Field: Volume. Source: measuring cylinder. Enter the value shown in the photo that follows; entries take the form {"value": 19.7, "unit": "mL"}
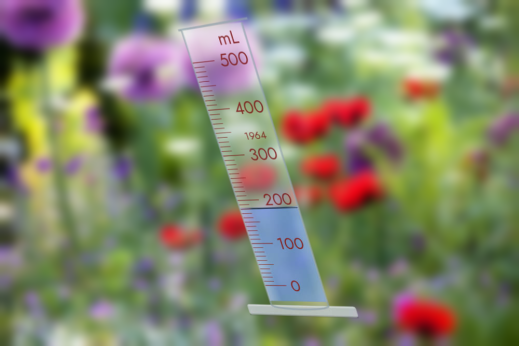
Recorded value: {"value": 180, "unit": "mL"}
